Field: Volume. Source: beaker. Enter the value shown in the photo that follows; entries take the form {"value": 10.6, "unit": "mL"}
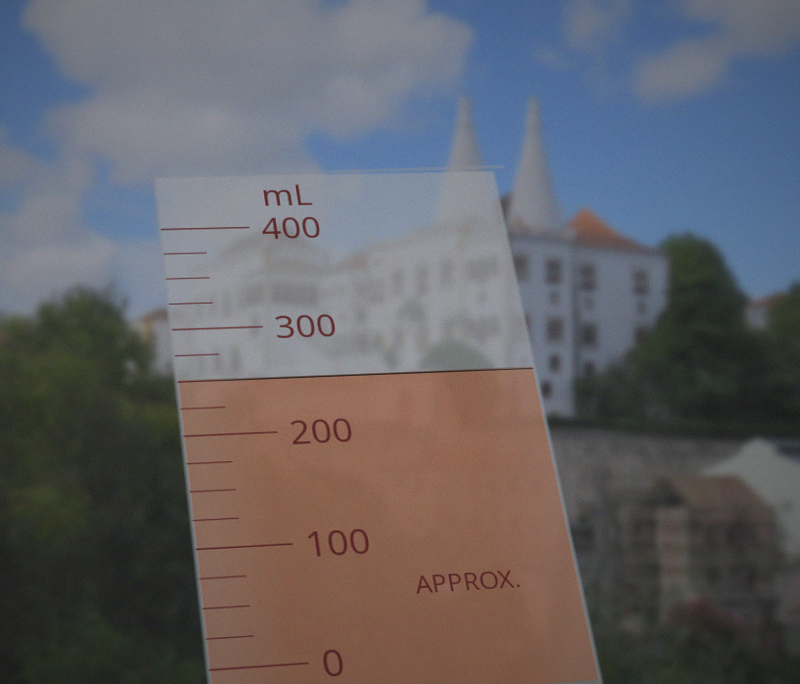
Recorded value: {"value": 250, "unit": "mL"}
